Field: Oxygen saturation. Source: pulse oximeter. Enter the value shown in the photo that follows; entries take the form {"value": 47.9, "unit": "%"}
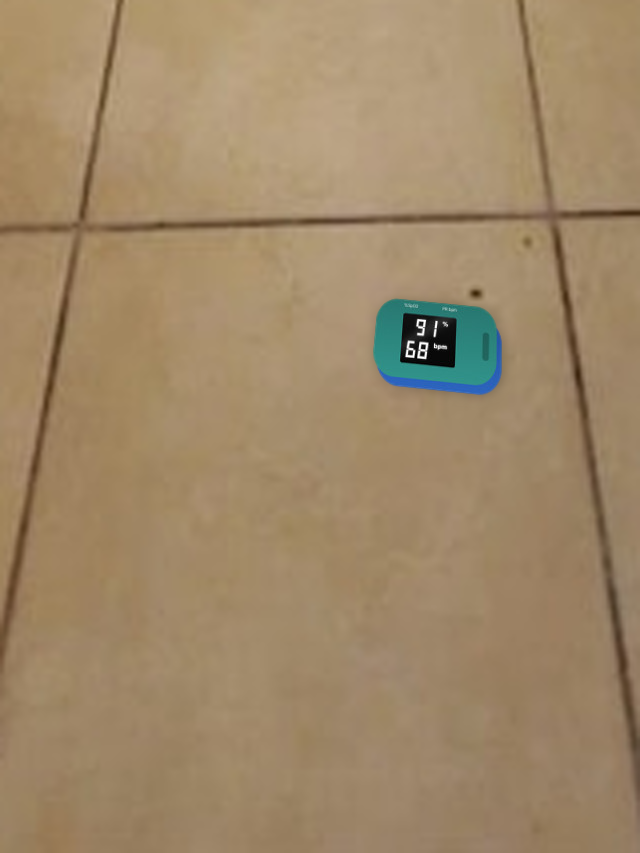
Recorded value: {"value": 91, "unit": "%"}
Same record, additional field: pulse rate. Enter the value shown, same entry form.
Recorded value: {"value": 68, "unit": "bpm"}
